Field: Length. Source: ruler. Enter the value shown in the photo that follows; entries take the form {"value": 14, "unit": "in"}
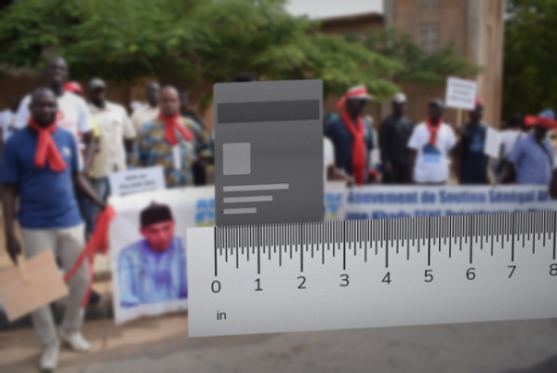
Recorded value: {"value": 2.5, "unit": "in"}
